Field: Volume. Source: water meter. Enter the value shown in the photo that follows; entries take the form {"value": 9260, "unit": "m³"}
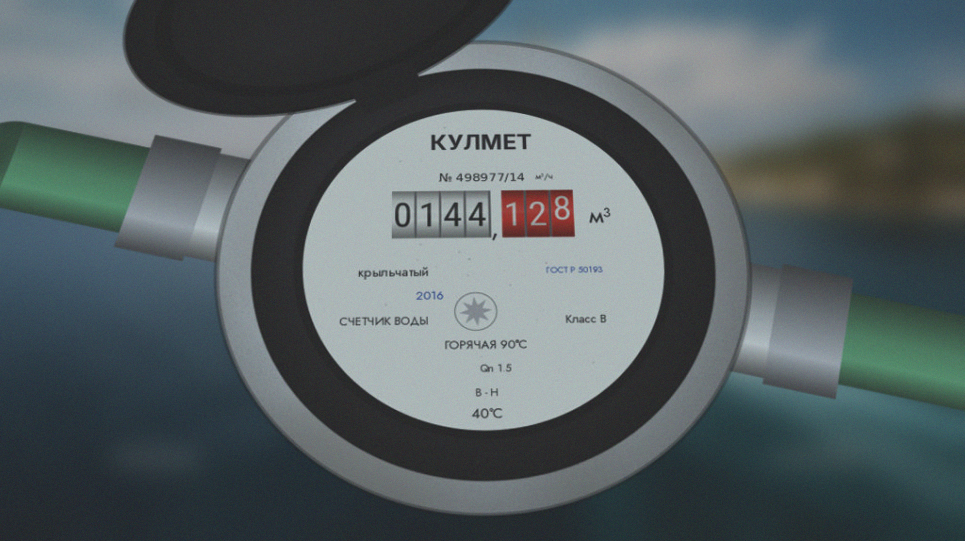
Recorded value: {"value": 144.128, "unit": "m³"}
